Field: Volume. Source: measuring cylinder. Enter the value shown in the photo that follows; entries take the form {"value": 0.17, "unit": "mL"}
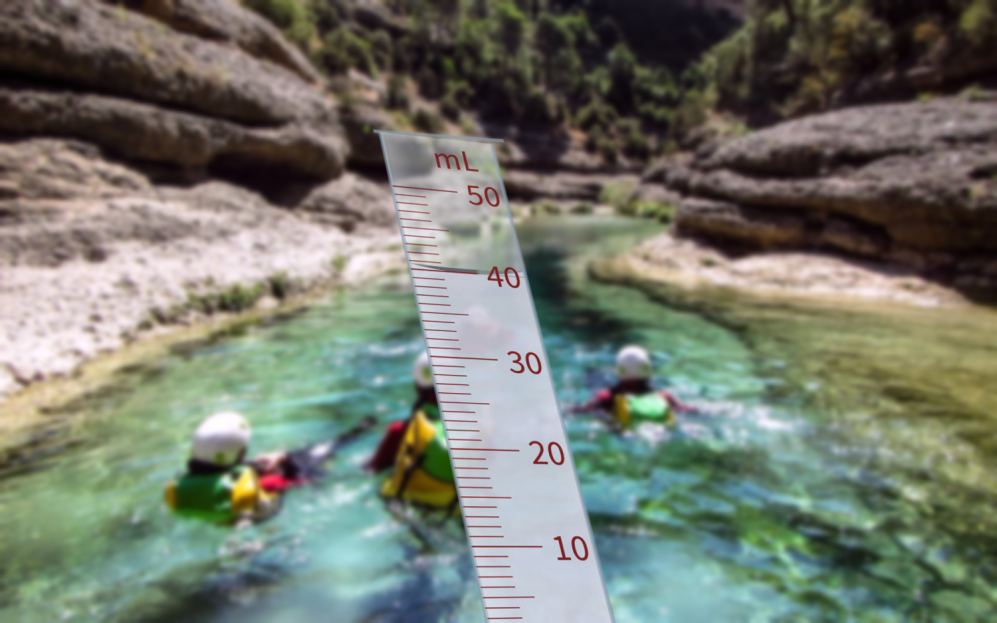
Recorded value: {"value": 40, "unit": "mL"}
